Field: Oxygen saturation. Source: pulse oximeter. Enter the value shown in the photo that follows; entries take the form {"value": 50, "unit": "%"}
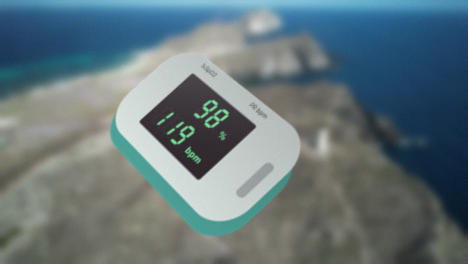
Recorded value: {"value": 98, "unit": "%"}
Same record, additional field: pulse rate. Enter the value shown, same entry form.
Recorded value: {"value": 119, "unit": "bpm"}
